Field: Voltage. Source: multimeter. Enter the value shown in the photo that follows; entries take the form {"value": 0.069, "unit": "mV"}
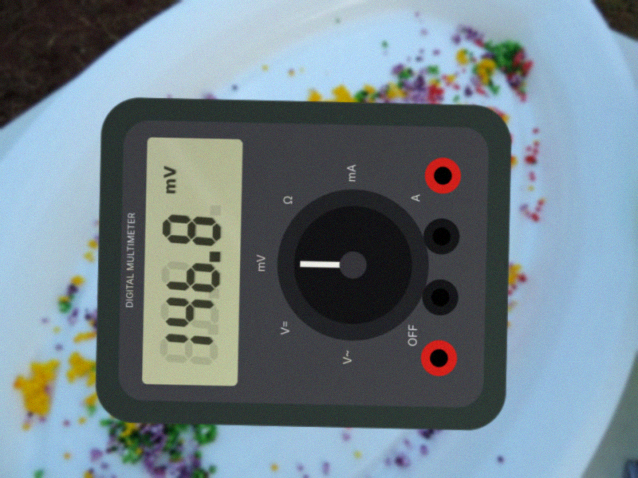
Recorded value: {"value": 146.8, "unit": "mV"}
